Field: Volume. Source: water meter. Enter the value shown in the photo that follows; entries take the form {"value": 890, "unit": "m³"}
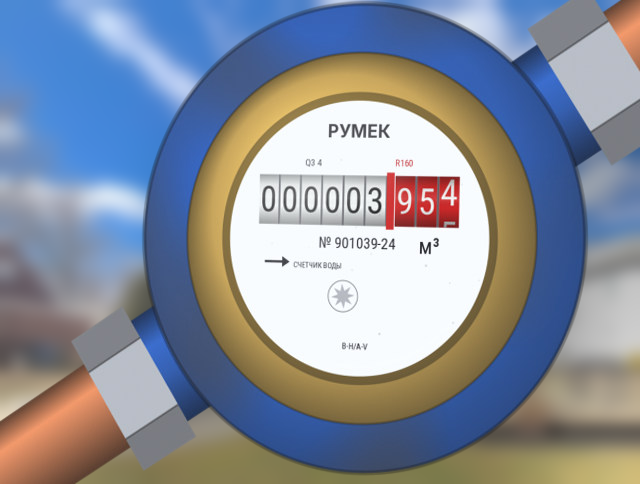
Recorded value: {"value": 3.954, "unit": "m³"}
